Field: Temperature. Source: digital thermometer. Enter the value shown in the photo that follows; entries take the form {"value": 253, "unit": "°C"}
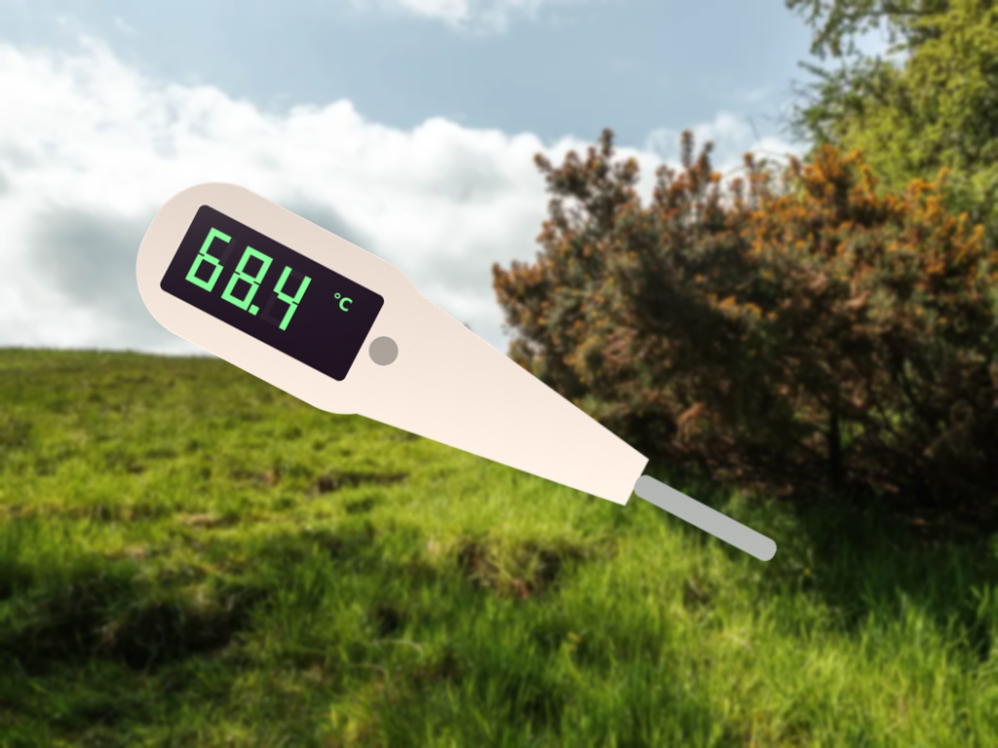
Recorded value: {"value": 68.4, "unit": "°C"}
